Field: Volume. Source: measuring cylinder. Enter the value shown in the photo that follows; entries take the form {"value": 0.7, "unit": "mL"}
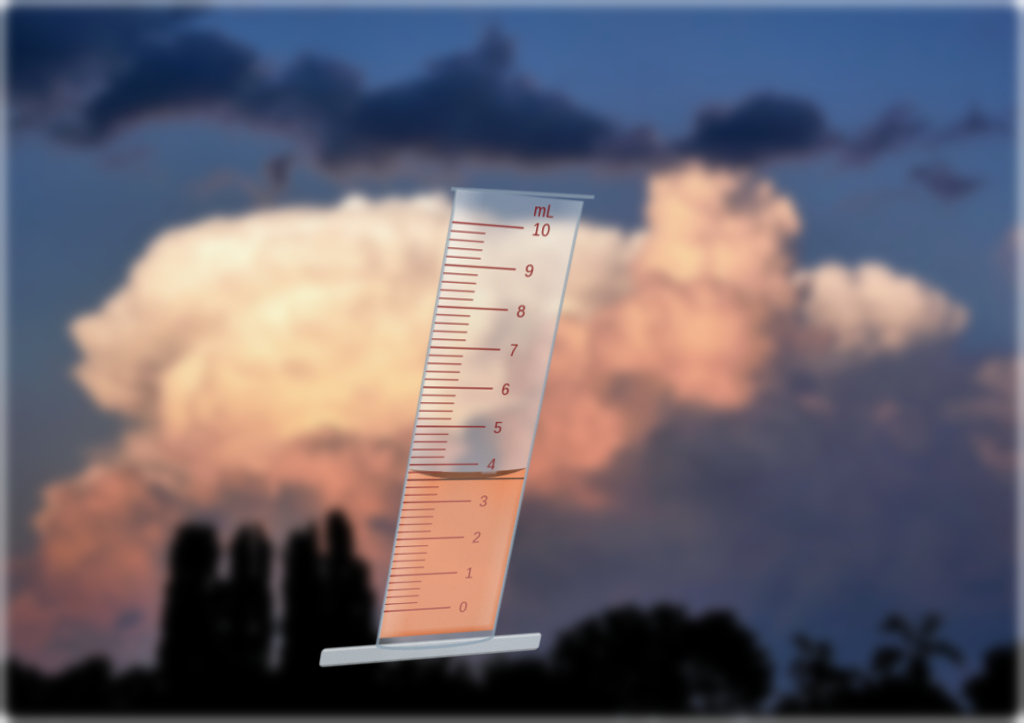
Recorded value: {"value": 3.6, "unit": "mL"}
